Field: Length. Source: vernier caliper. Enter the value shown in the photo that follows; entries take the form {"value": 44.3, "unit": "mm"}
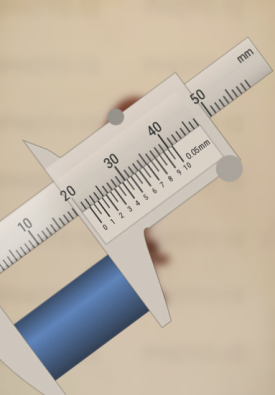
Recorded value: {"value": 21.8, "unit": "mm"}
